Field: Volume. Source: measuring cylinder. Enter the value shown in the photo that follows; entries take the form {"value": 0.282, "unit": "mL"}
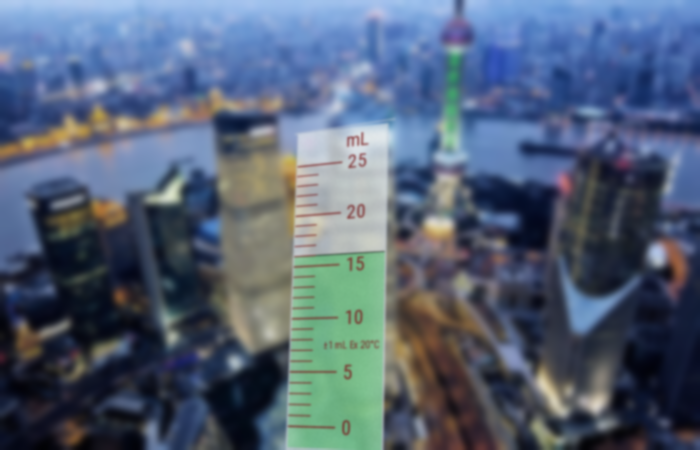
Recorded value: {"value": 16, "unit": "mL"}
